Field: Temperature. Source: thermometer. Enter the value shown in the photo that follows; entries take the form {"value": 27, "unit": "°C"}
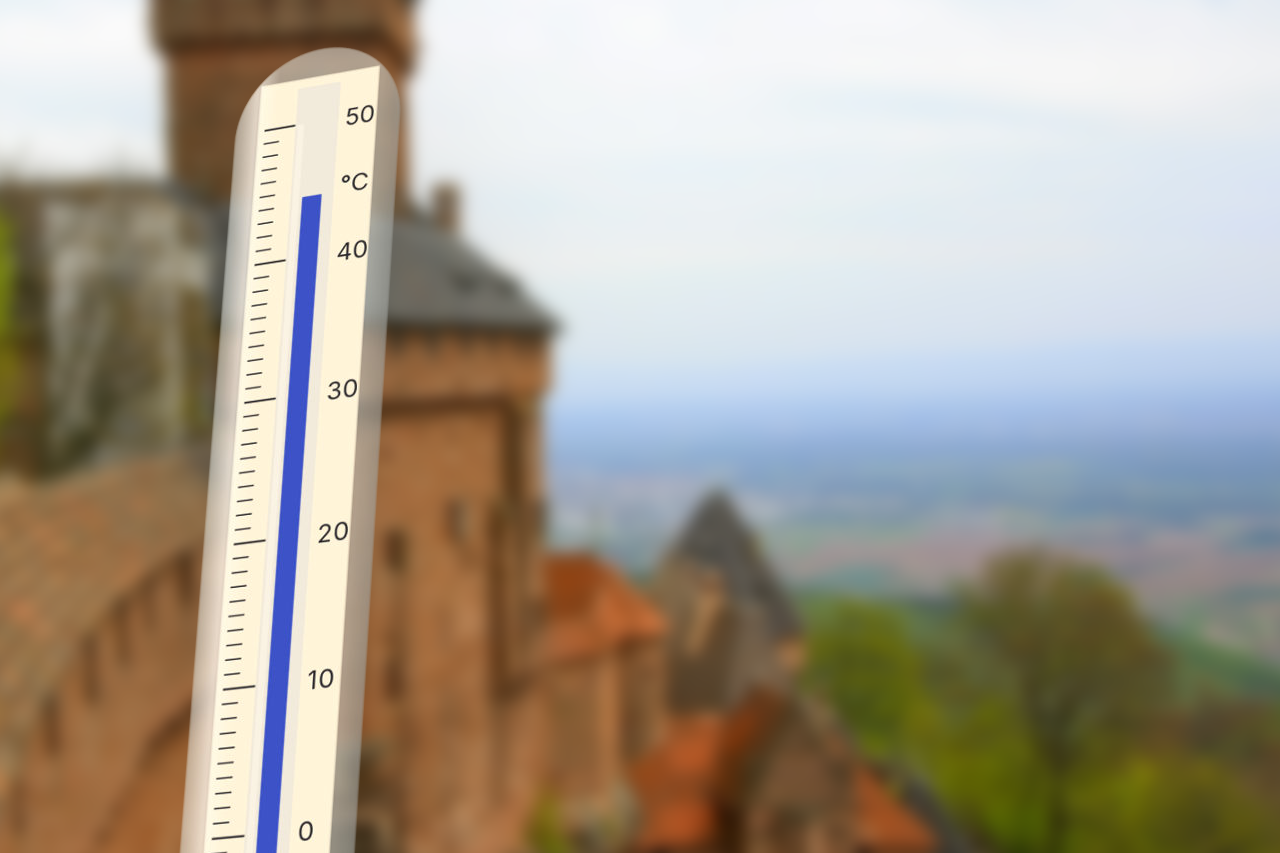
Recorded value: {"value": 44.5, "unit": "°C"}
